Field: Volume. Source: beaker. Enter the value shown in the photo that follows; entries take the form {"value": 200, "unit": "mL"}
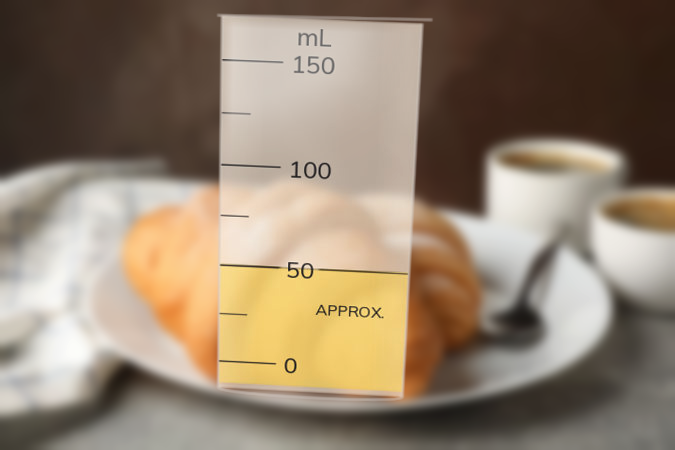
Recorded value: {"value": 50, "unit": "mL"}
